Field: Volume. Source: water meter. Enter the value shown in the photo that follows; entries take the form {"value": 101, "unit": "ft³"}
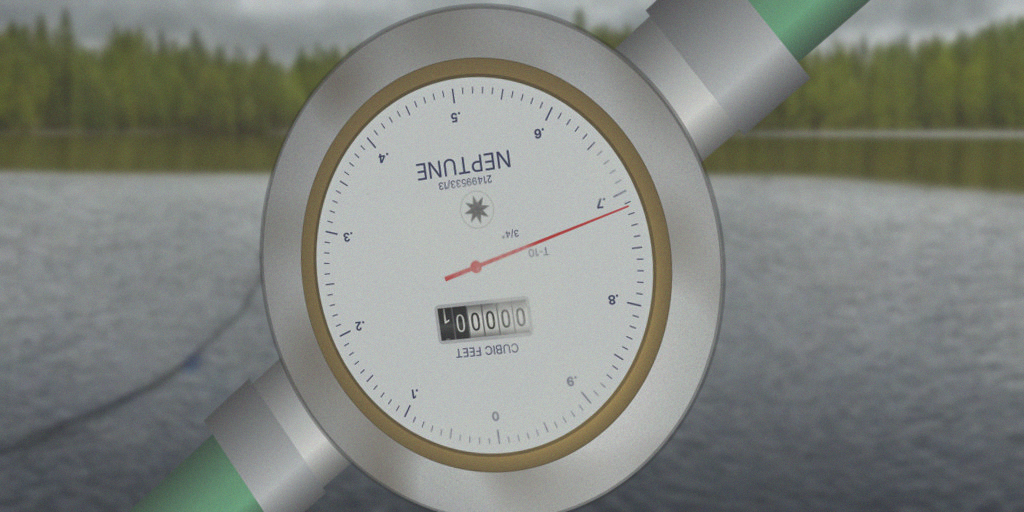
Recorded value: {"value": 0.71, "unit": "ft³"}
